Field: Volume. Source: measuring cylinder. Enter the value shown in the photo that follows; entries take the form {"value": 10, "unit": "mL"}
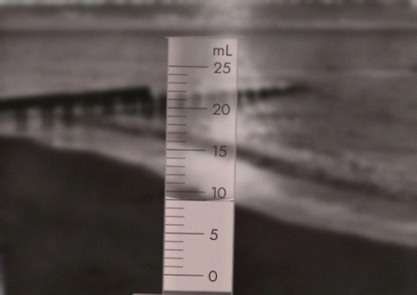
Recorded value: {"value": 9, "unit": "mL"}
